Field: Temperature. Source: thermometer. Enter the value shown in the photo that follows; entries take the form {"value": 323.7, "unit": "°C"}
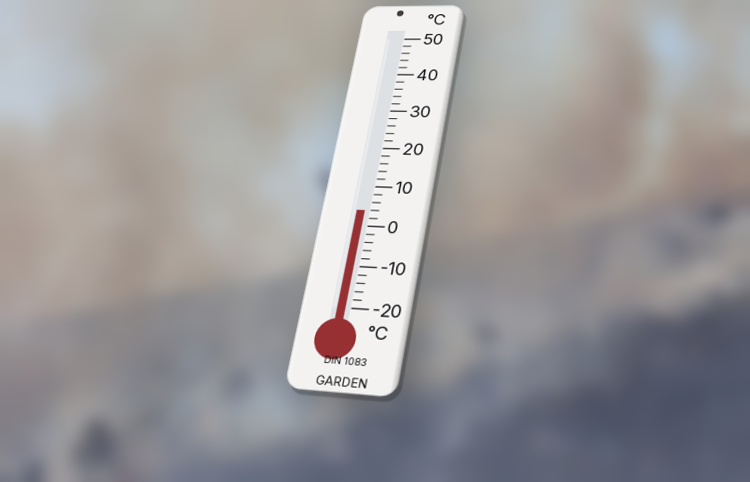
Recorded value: {"value": 4, "unit": "°C"}
